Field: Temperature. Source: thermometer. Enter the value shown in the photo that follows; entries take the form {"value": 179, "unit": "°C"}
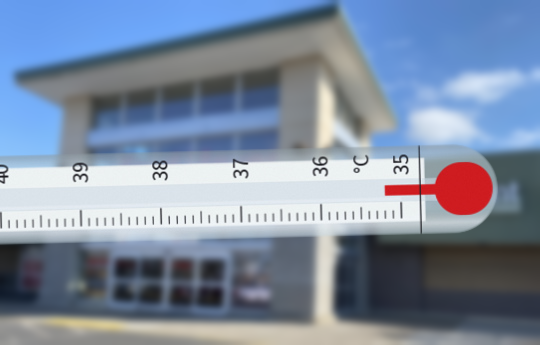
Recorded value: {"value": 35.2, "unit": "°C"}
